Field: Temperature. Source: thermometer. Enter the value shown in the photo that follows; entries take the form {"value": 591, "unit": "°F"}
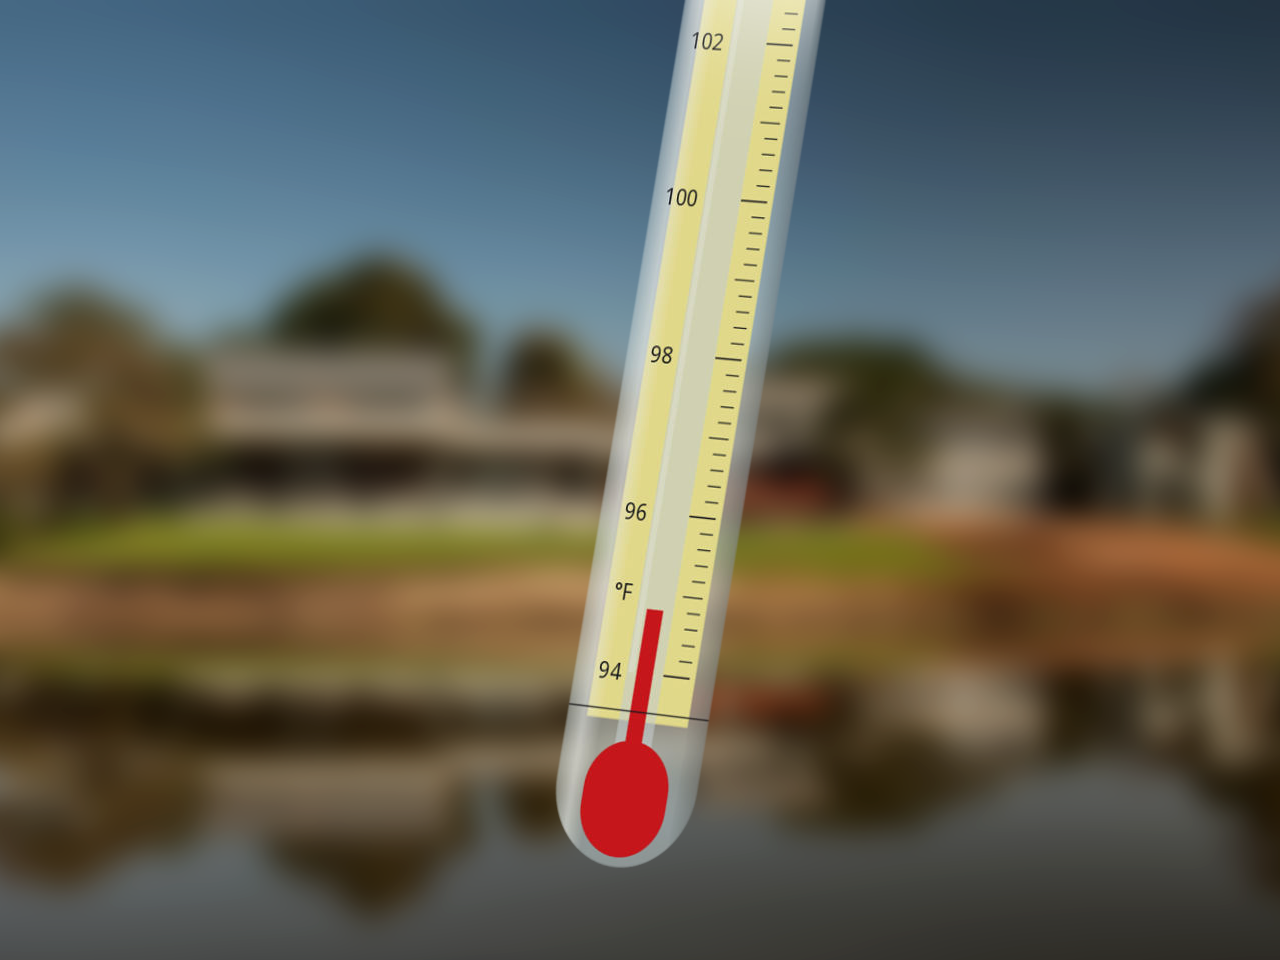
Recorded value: {"value": 94.8, "unit": "°F"}
